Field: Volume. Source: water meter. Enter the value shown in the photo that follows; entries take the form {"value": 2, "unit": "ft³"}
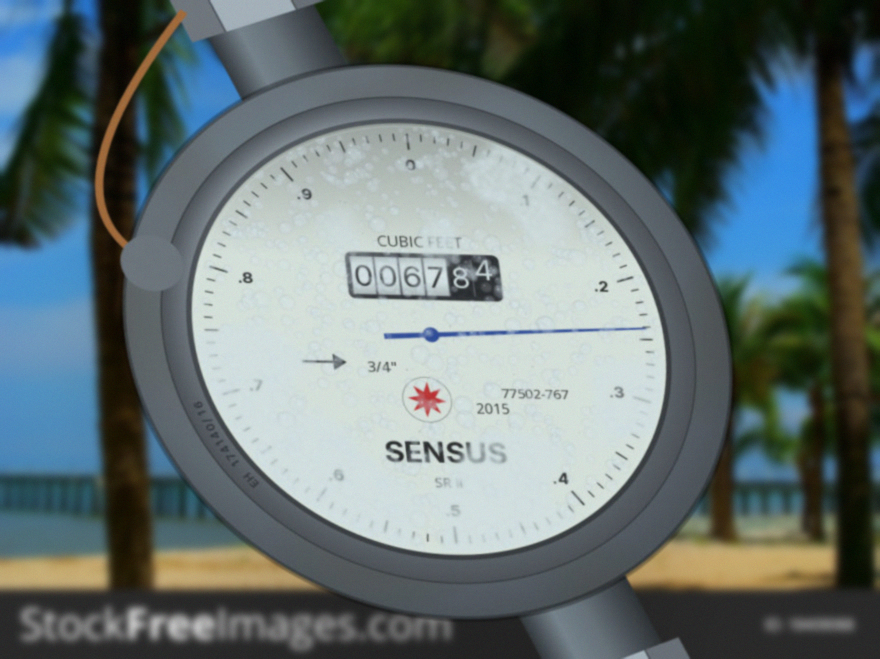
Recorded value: {"value": 6784.24, "unit": "ft³"}
